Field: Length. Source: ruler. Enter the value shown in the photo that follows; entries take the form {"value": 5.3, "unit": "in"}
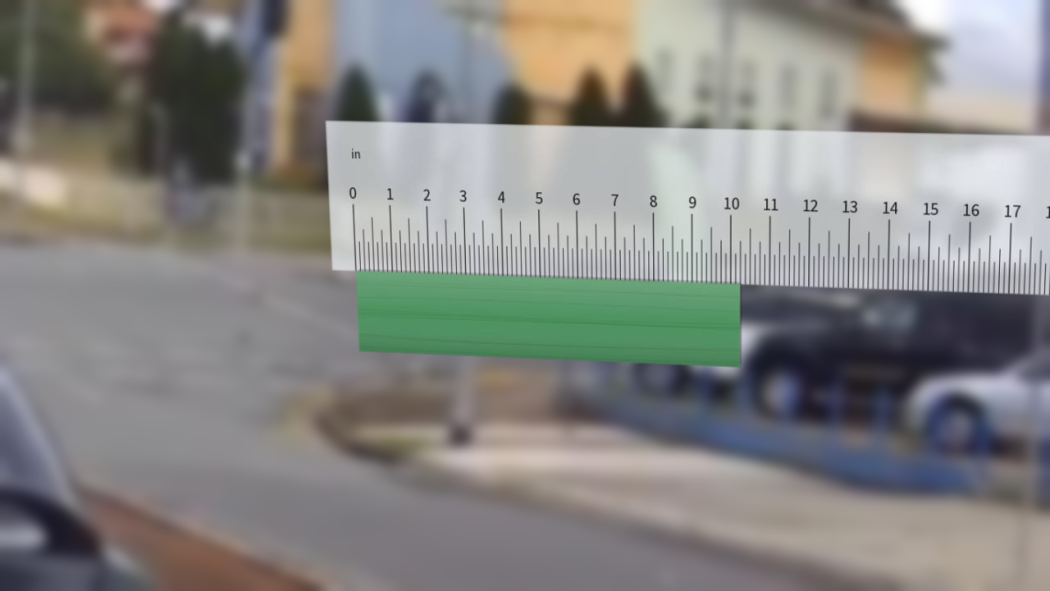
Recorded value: {"value": 10.25, "unit": "in"}
